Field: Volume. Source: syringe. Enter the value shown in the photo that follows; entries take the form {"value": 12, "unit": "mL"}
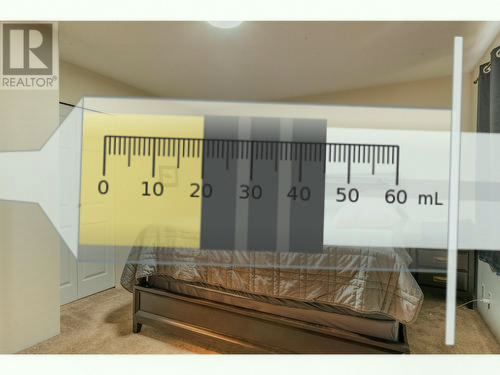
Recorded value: {"value": 20, "unit": "mL"}
